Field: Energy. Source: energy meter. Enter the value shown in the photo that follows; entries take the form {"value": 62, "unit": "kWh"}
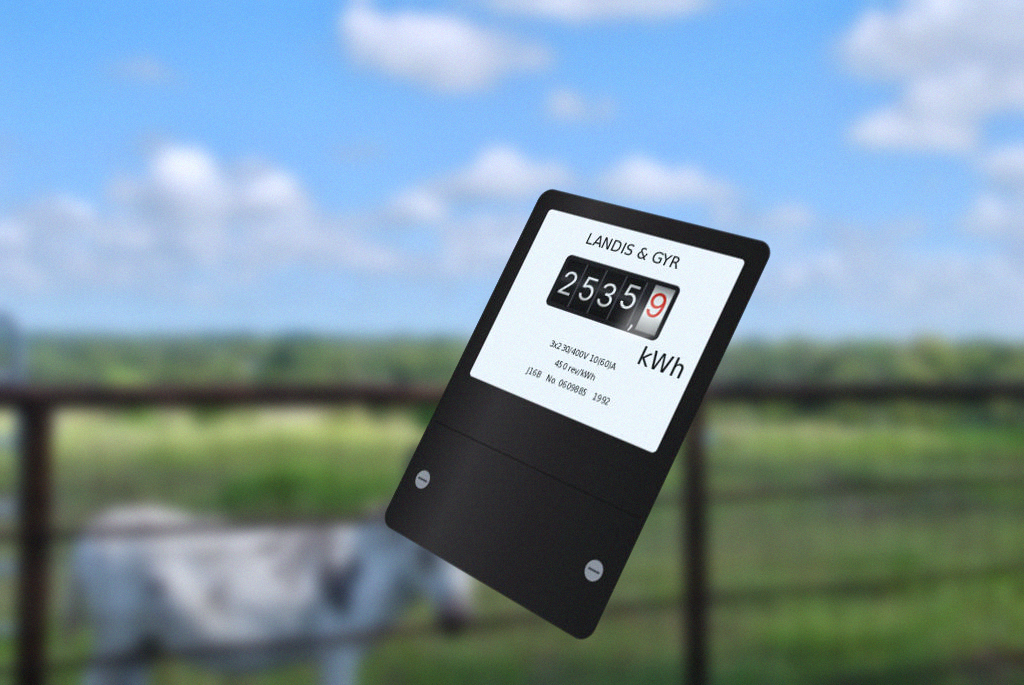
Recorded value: {"value": 2535.9, "unit": "kWh"}
